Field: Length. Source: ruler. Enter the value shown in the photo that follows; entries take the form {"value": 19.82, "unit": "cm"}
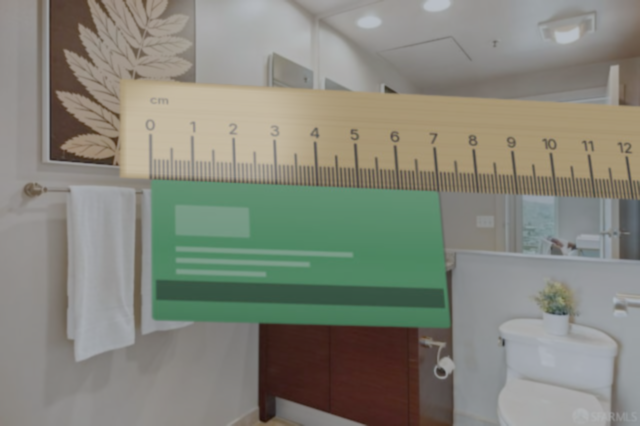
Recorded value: {"value": 7, "unit": "cm"}
